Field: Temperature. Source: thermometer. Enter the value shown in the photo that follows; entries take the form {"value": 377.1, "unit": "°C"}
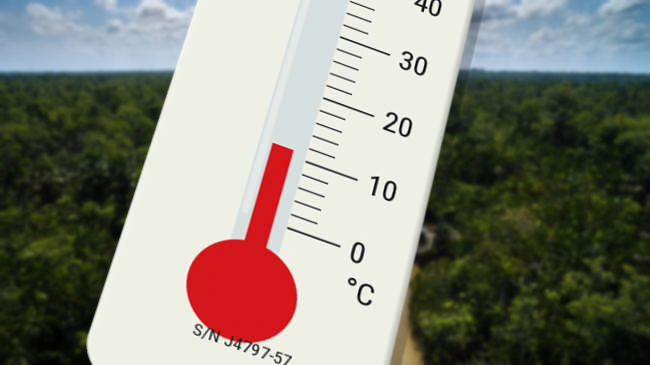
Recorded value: {"value": 11, "unit": "°C"}
